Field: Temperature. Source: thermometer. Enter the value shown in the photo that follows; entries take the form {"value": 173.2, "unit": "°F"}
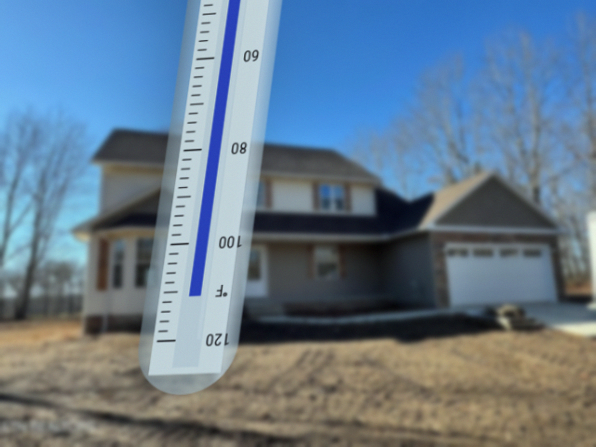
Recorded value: {"value": 111, "unit": "°F"}
